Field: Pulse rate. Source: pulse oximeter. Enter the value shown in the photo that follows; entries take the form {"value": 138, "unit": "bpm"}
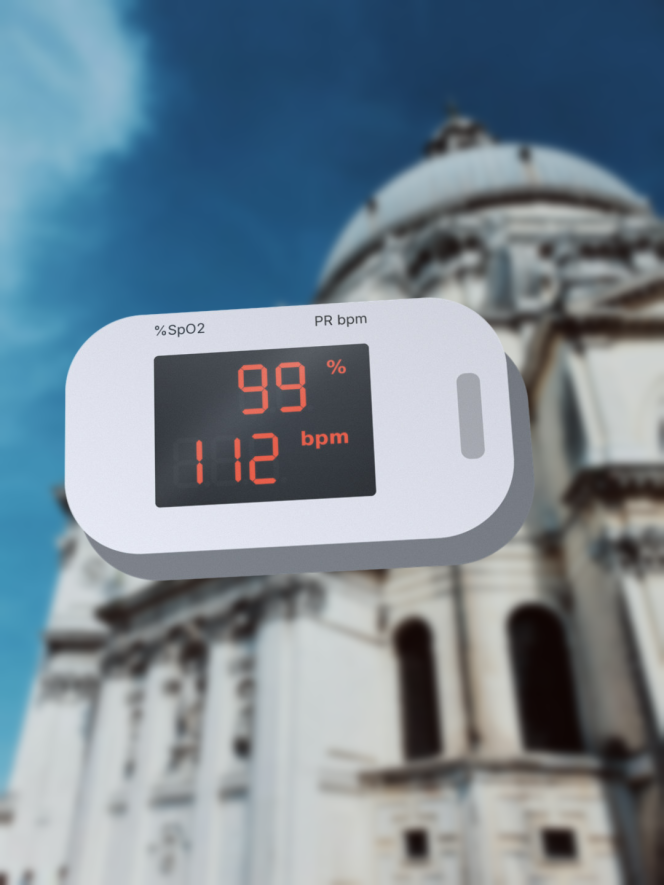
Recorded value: {"value": 112, "unit": "bpm"}
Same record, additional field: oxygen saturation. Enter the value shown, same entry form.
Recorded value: {"value": 99, "unit": "%"}
